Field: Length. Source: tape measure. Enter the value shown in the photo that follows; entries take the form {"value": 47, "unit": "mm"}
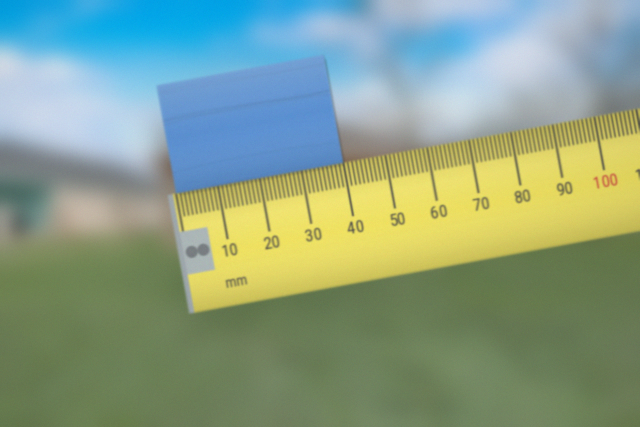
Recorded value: {"value": 40, "unit": "mm"}
